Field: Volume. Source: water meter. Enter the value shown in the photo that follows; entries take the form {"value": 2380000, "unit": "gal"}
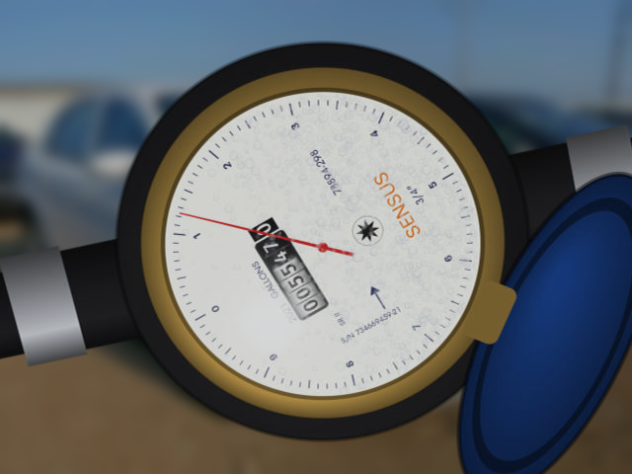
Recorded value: {"value": 55471.2, "unit": "gal"}
